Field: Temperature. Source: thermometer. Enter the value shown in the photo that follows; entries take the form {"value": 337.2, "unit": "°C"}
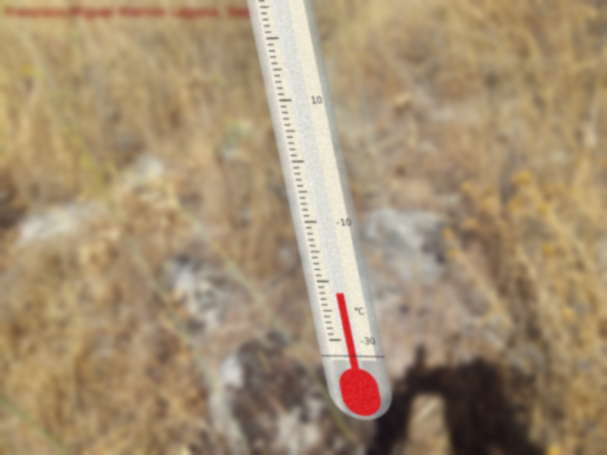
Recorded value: {"value": -22, "unit": "°C"}
